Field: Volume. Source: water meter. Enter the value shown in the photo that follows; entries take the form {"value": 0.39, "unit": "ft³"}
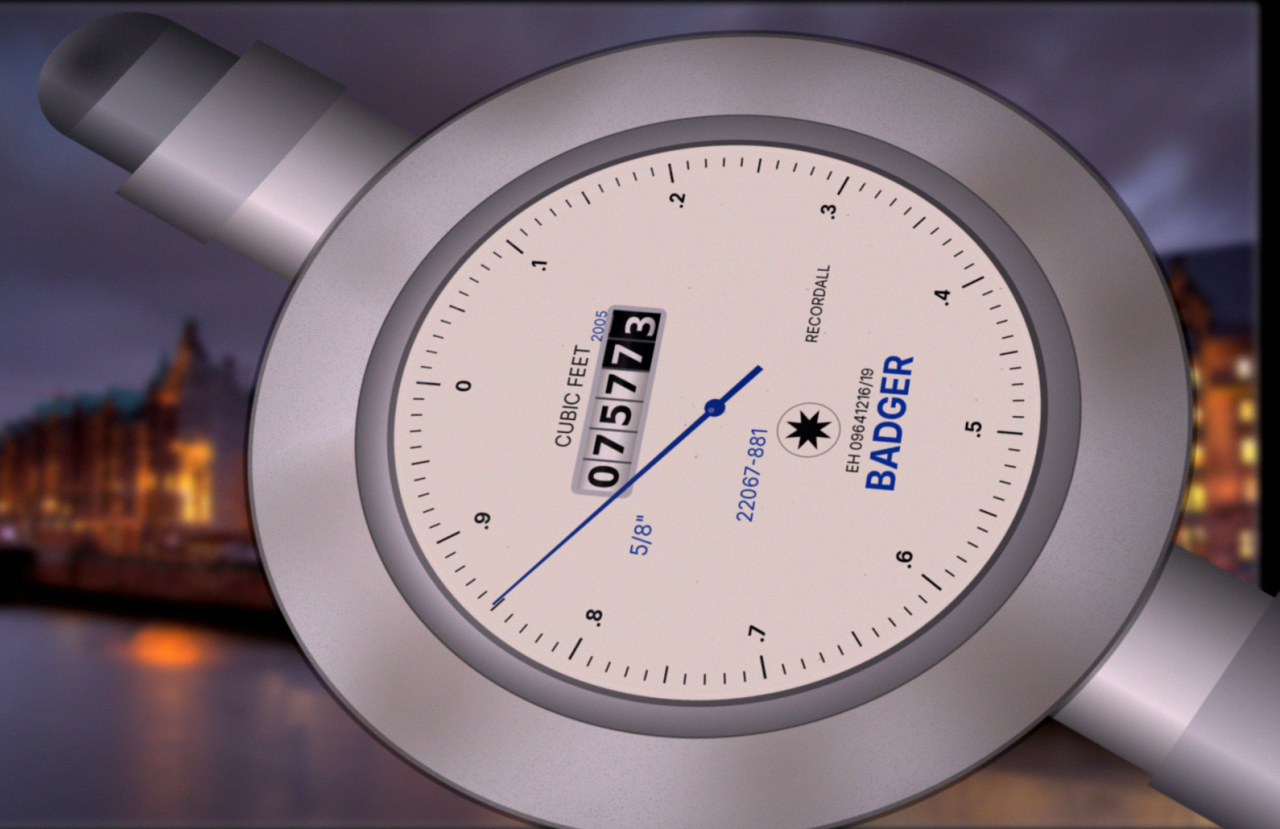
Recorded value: {"value": 75772.85, "unit": "ft³"}
